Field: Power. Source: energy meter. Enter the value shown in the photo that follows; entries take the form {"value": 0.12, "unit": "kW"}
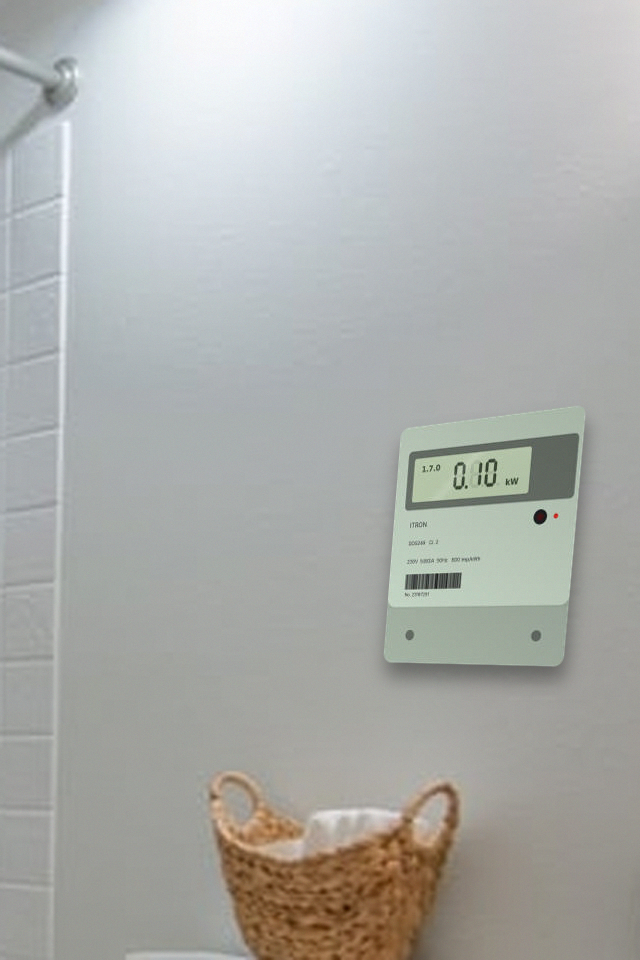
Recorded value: {"value": 0.10, "unit": "kW"}
